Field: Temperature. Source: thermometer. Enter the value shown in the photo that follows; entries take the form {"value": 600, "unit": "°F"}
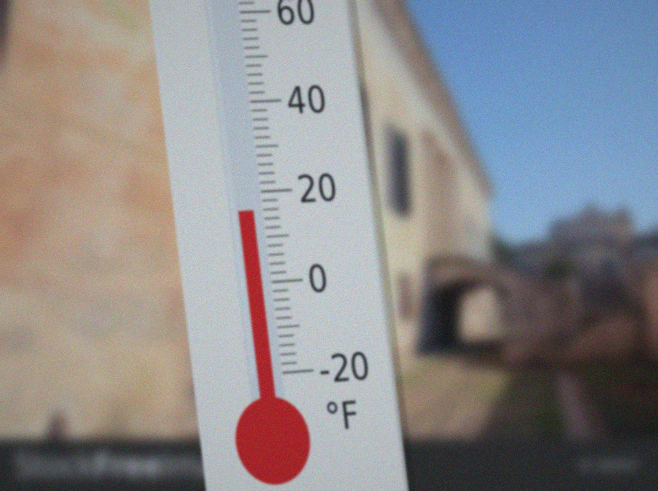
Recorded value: {"value": 16, "unit": "°F"}
